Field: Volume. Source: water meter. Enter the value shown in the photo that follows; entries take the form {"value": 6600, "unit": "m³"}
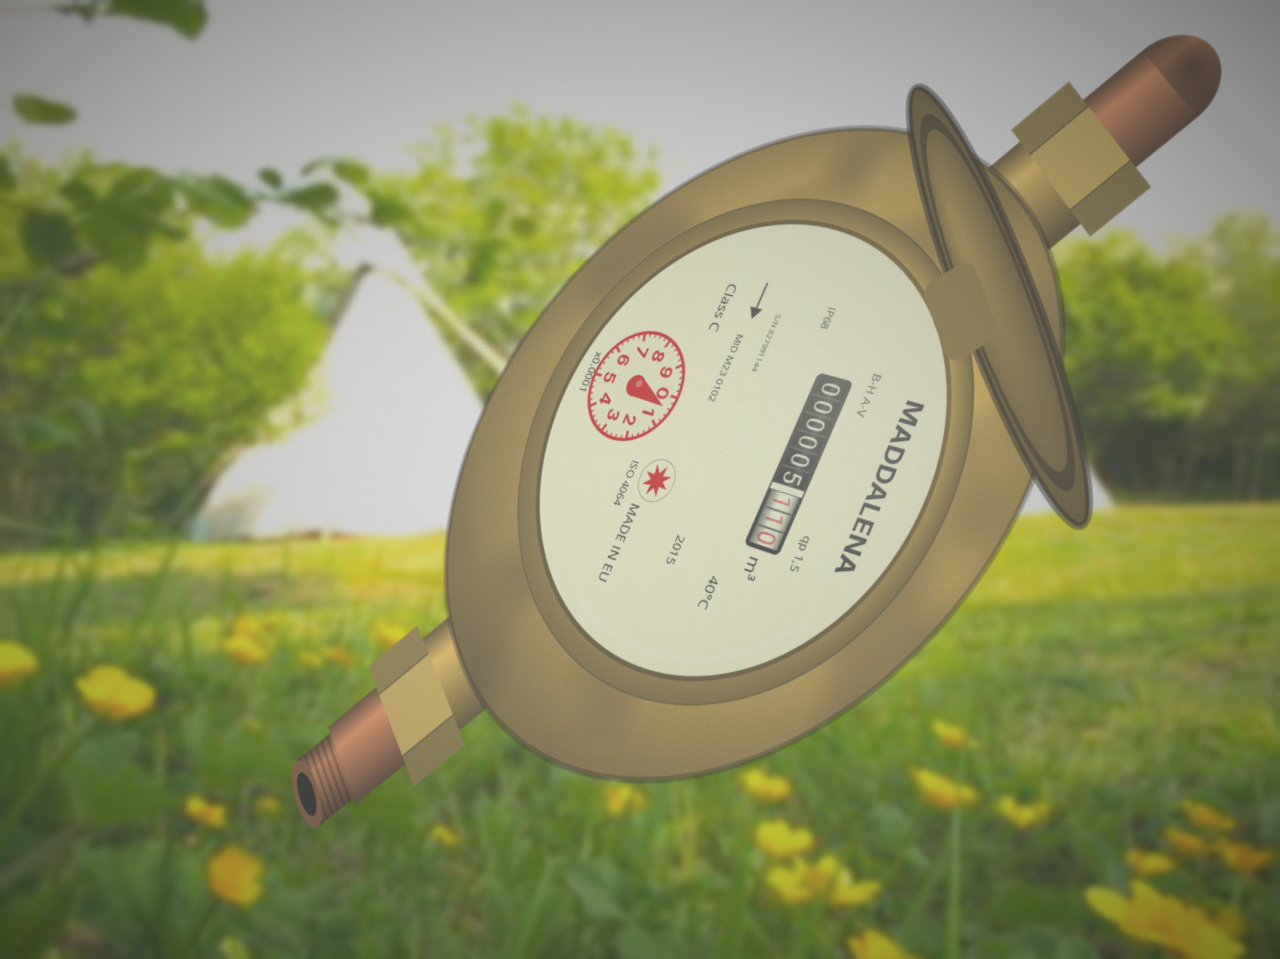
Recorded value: {"value": 5.1100, "unit": "m³"}
